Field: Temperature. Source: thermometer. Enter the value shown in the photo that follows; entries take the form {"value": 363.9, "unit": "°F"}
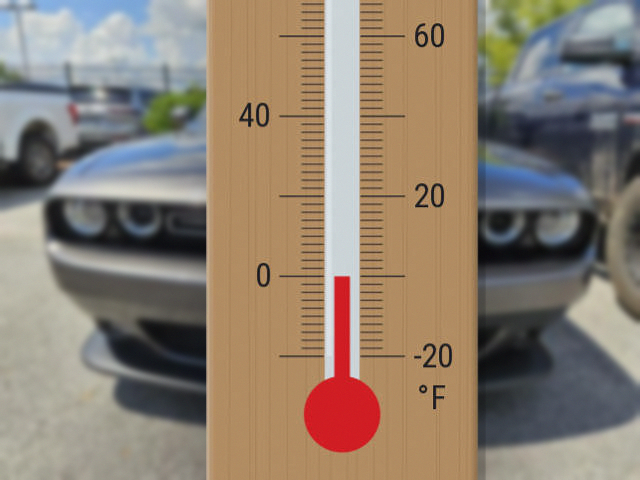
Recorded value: {"value": 0, "unit": "°F"}
